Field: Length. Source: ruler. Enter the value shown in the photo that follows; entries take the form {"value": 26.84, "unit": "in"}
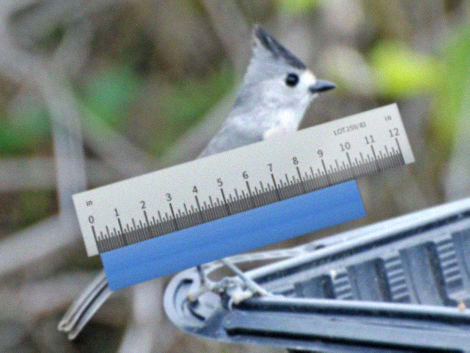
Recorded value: {"value": 10, "unit": "in"}
